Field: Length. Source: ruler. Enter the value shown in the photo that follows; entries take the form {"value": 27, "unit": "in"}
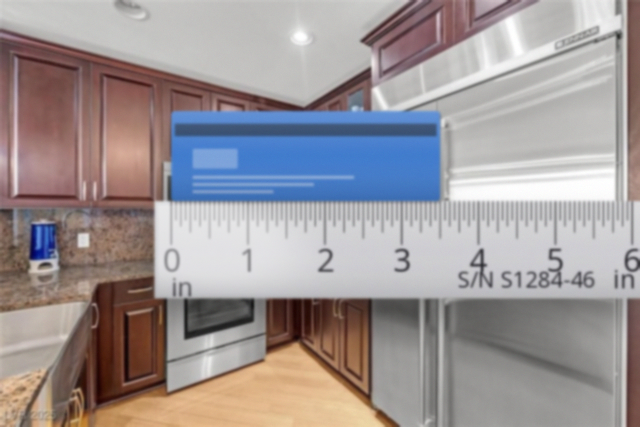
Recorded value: {"value": 3.5, "unit": "in"}
